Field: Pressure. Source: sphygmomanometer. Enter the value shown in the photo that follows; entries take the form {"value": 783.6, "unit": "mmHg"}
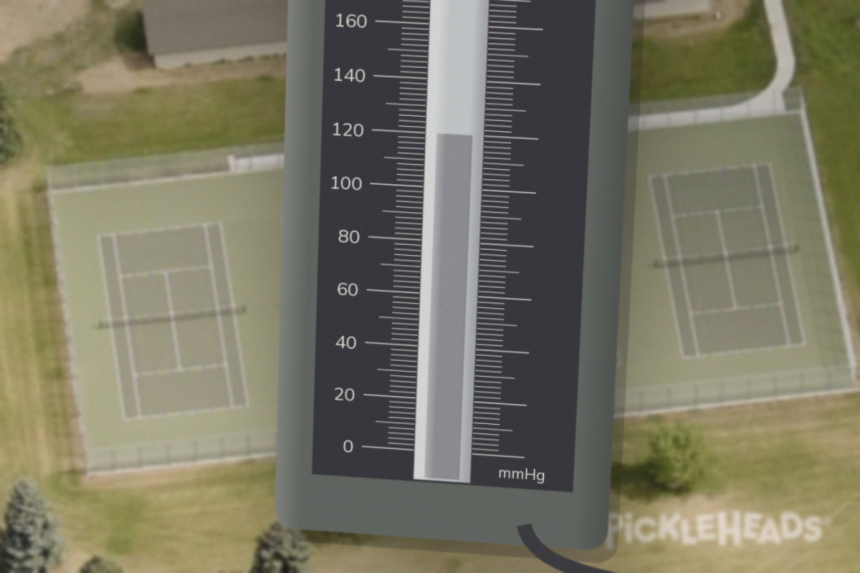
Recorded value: {"value": 120, "unit": "mmHg"}
